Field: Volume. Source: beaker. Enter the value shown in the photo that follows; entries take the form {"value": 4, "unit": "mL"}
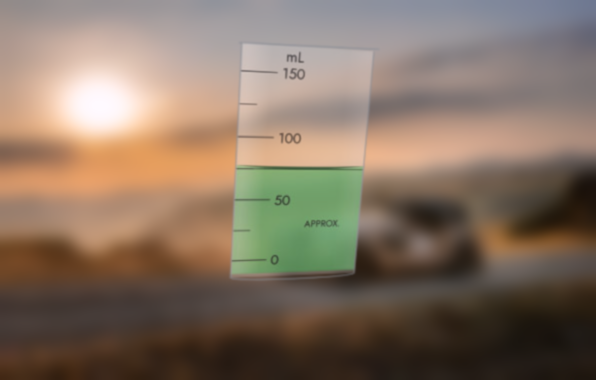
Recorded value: {"value": 75, "unit": "mL"}
